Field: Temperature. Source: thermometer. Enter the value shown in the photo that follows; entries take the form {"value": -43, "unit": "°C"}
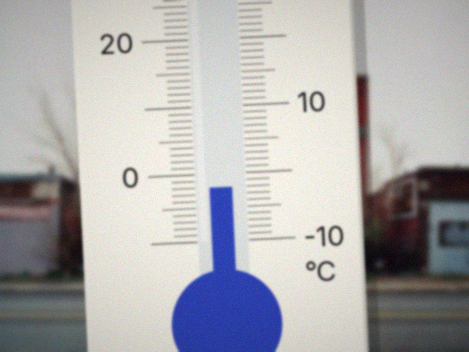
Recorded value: {"value": -2, "unit": "°C"}
